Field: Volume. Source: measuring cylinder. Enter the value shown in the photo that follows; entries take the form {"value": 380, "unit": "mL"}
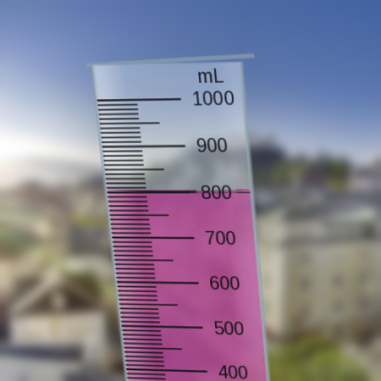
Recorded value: {"value": 800, "unit": "mL"}
